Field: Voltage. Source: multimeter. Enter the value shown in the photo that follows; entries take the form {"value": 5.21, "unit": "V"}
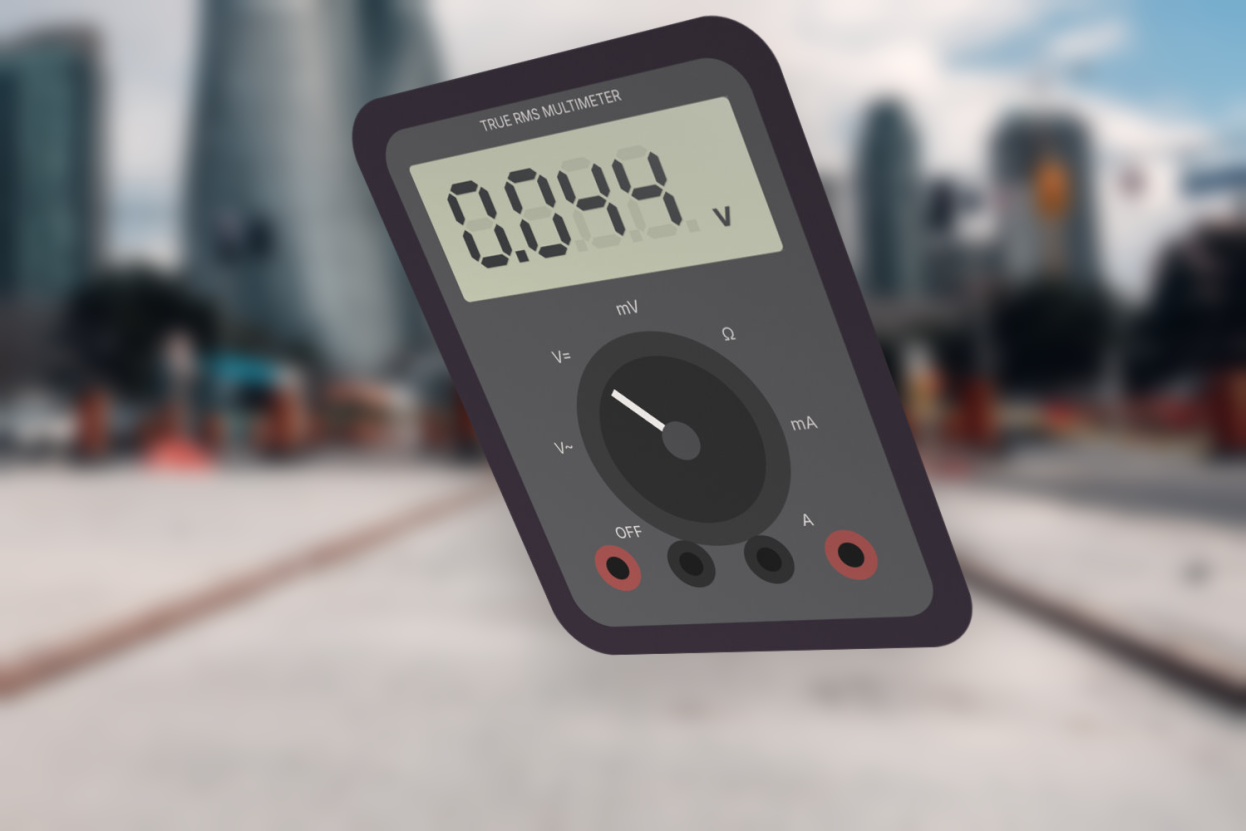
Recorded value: {"value": 0.044, "unit": "V"}
